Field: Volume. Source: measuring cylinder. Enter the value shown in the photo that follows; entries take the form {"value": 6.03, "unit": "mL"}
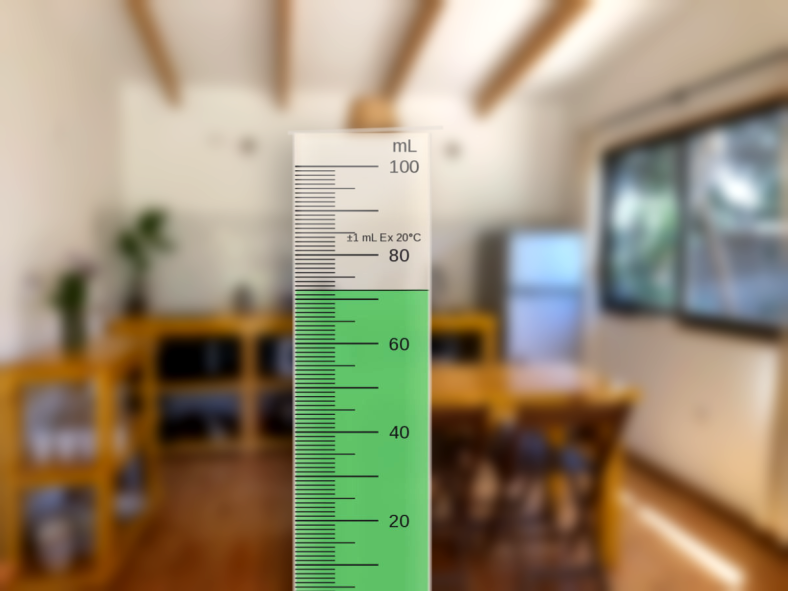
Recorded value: {"value": 72, "unit": "mL"}
